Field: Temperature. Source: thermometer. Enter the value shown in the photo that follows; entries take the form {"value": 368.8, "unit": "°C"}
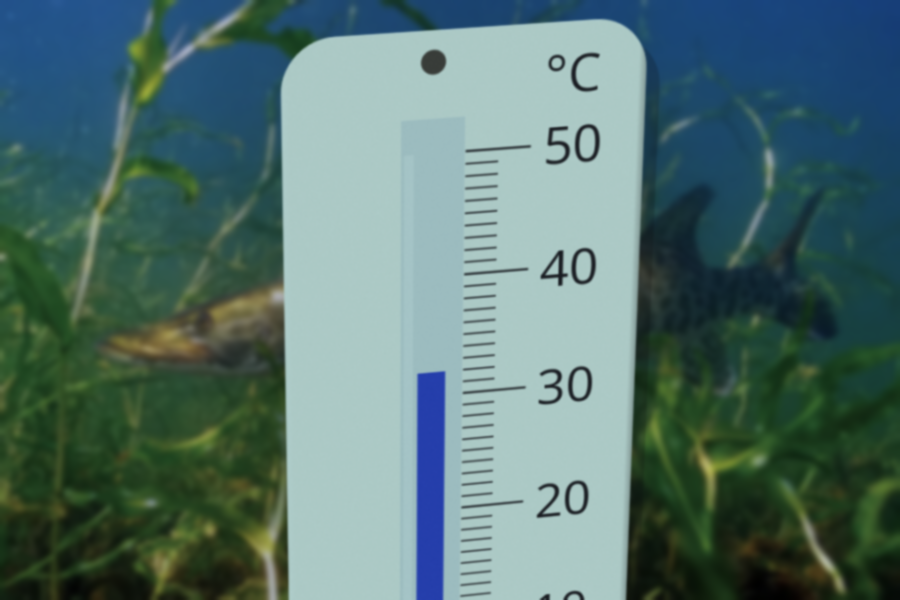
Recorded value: {"value": 32, "unit": "°C"}
